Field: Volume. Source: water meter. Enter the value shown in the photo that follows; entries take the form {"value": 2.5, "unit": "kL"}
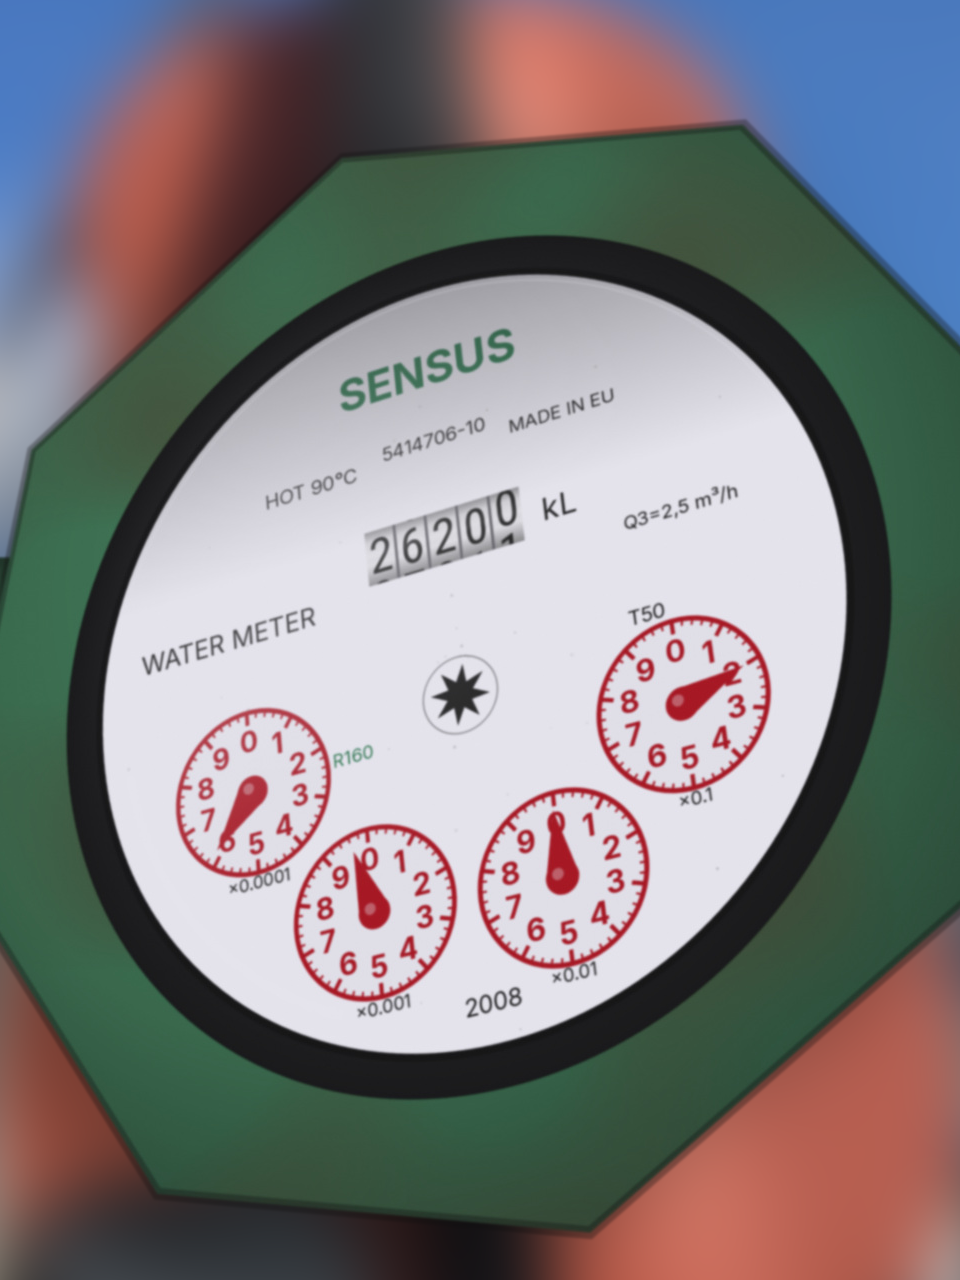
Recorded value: {"value": 26200.1996, "unit": "kL"}
